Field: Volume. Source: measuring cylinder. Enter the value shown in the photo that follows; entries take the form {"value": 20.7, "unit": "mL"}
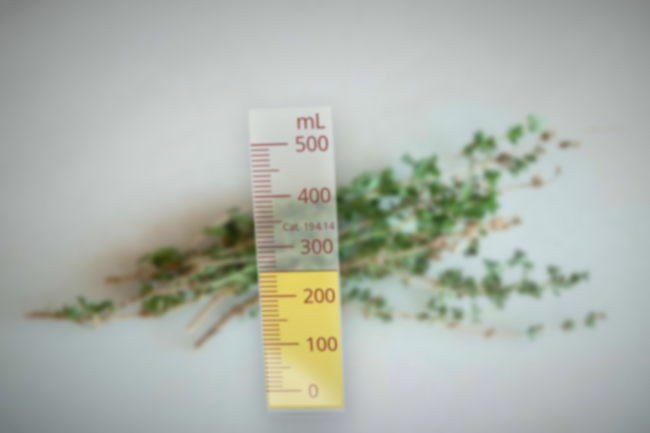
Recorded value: {"value": 250, "unit": "mL"}
